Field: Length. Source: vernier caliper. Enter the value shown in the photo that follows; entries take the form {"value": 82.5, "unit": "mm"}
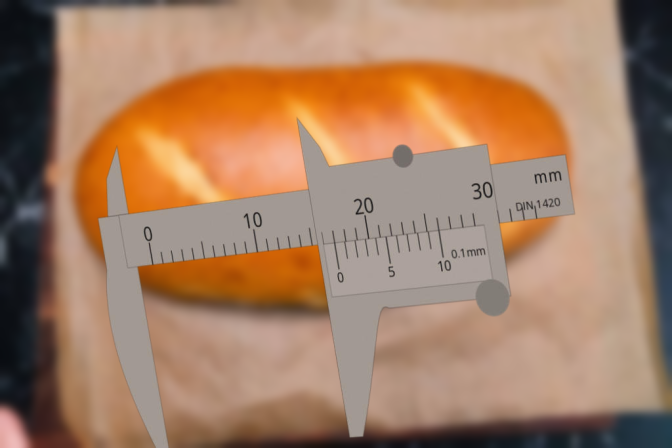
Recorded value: {"value": 17.0, "unit": "mm"}
